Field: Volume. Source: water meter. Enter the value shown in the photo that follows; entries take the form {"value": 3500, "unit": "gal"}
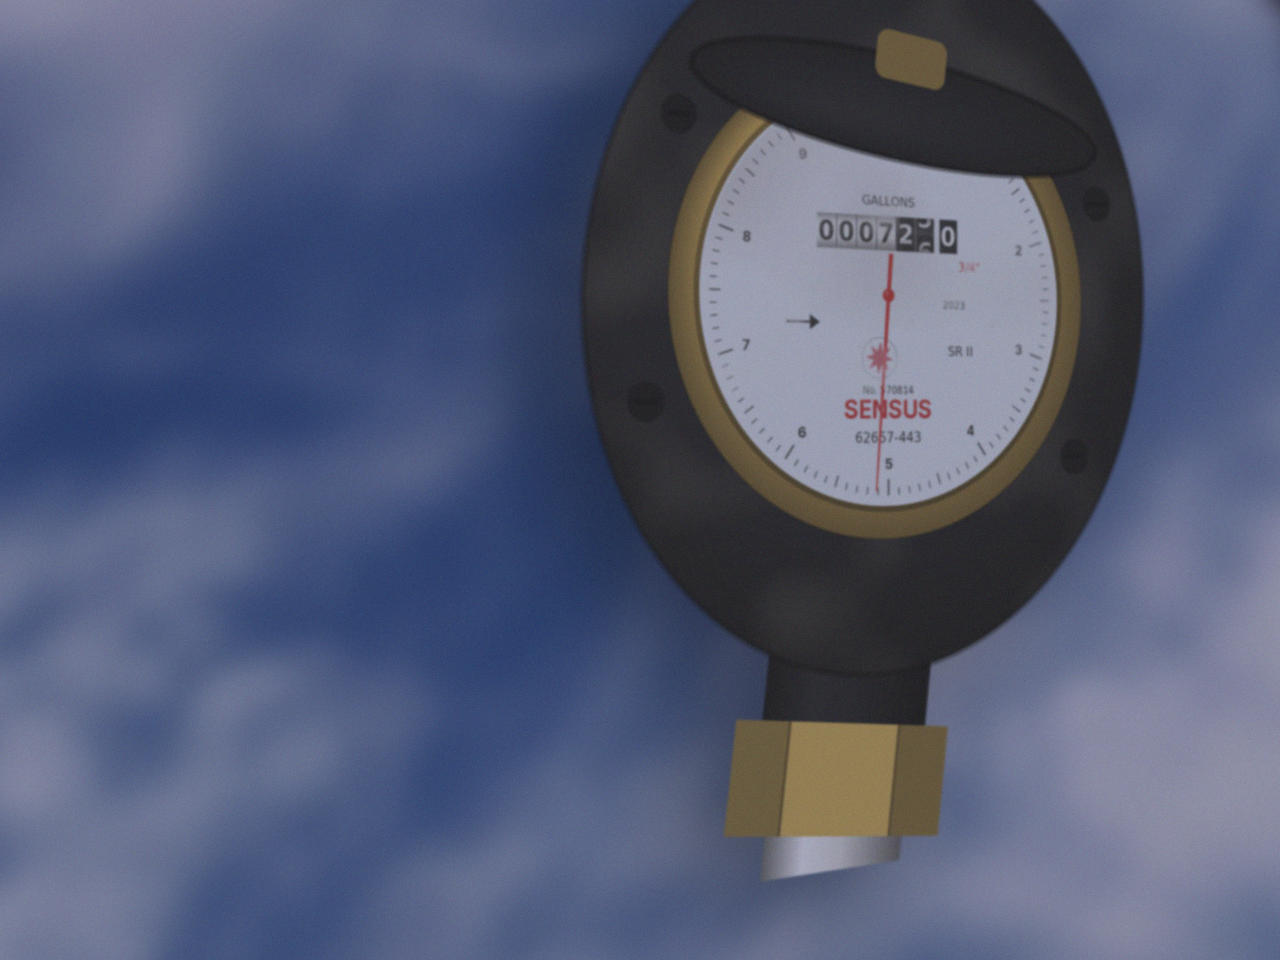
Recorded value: {"value": 7255.1, "unit": "gal"}
